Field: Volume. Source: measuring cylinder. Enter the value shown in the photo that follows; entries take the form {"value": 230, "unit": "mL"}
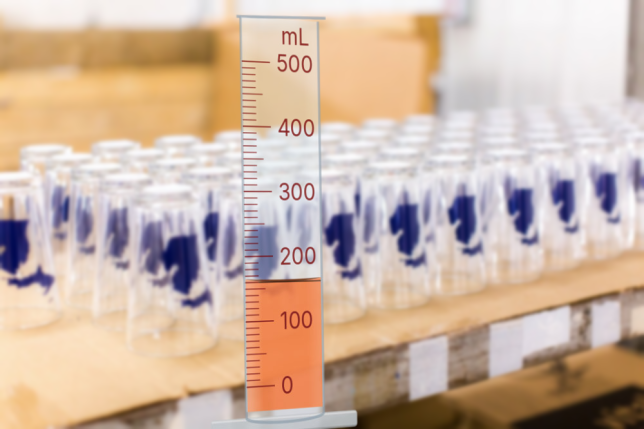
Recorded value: {"value": 160, "unit": "mL"}
